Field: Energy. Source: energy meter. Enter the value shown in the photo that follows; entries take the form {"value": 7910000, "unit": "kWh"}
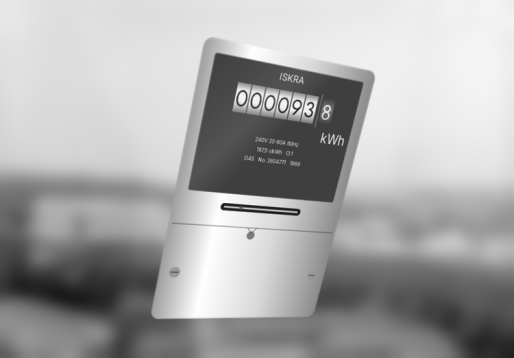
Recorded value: {"value": 93.8, "unit": "kWh"}
